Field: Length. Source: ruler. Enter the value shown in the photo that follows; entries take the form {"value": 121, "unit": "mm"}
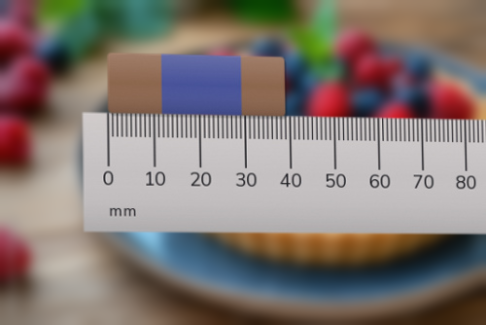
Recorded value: {"value": 39, "unit": "mm"}
